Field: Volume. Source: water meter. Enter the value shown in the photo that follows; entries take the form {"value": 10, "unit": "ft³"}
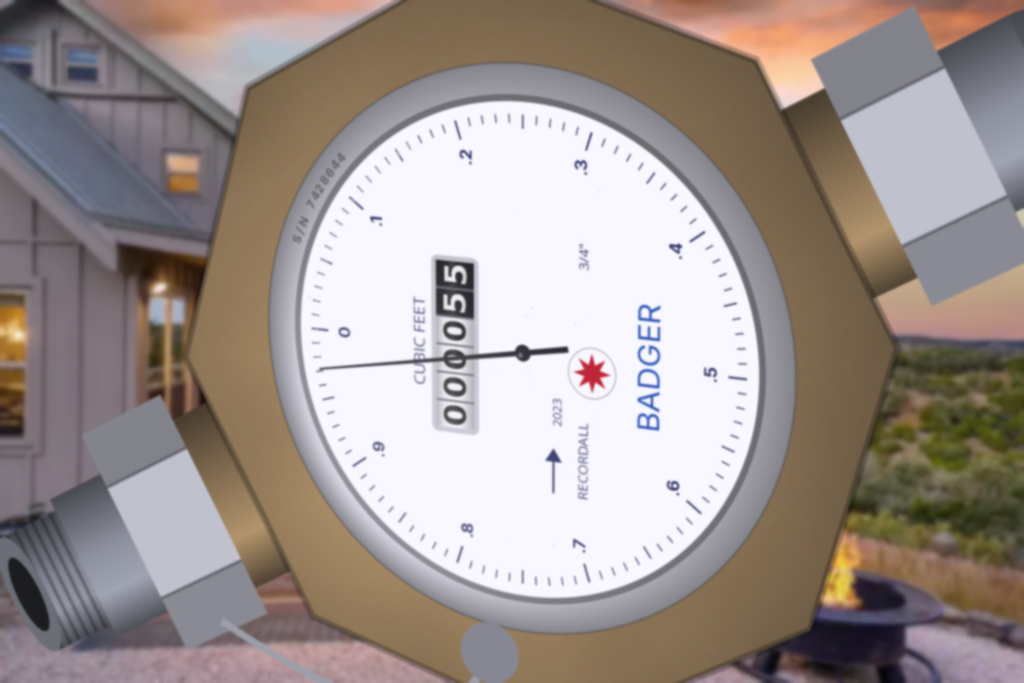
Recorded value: {"value": 54.97, "unit": "ft³"}
